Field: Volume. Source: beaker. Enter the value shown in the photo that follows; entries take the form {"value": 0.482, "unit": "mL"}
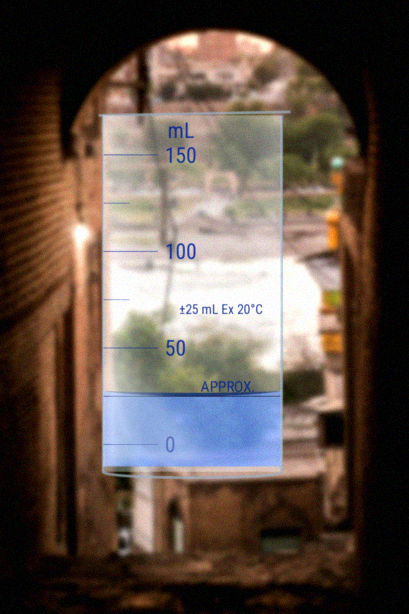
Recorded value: {"value": 25, "unit": "mL"}
